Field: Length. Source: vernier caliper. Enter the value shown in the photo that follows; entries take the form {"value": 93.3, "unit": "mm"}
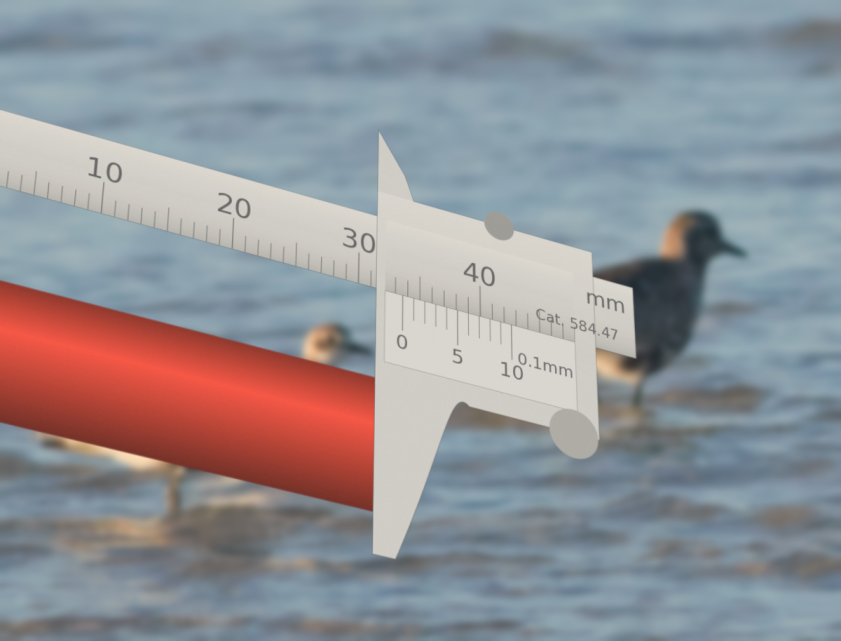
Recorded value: {"value": 33.6, "unit": "mm"}
